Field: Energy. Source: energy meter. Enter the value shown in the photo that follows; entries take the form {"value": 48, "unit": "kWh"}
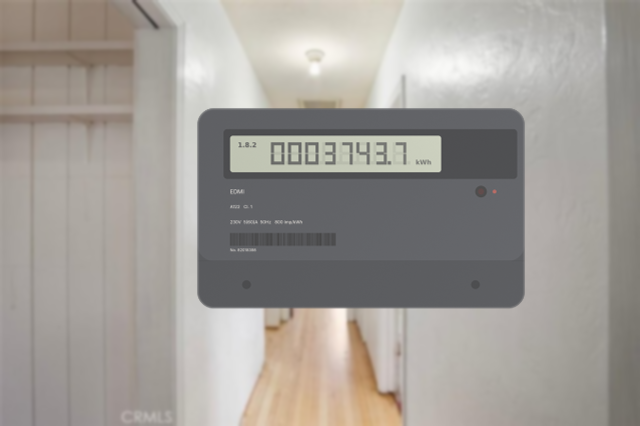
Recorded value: {"value": 3743.7, "unit": "kWh"}
